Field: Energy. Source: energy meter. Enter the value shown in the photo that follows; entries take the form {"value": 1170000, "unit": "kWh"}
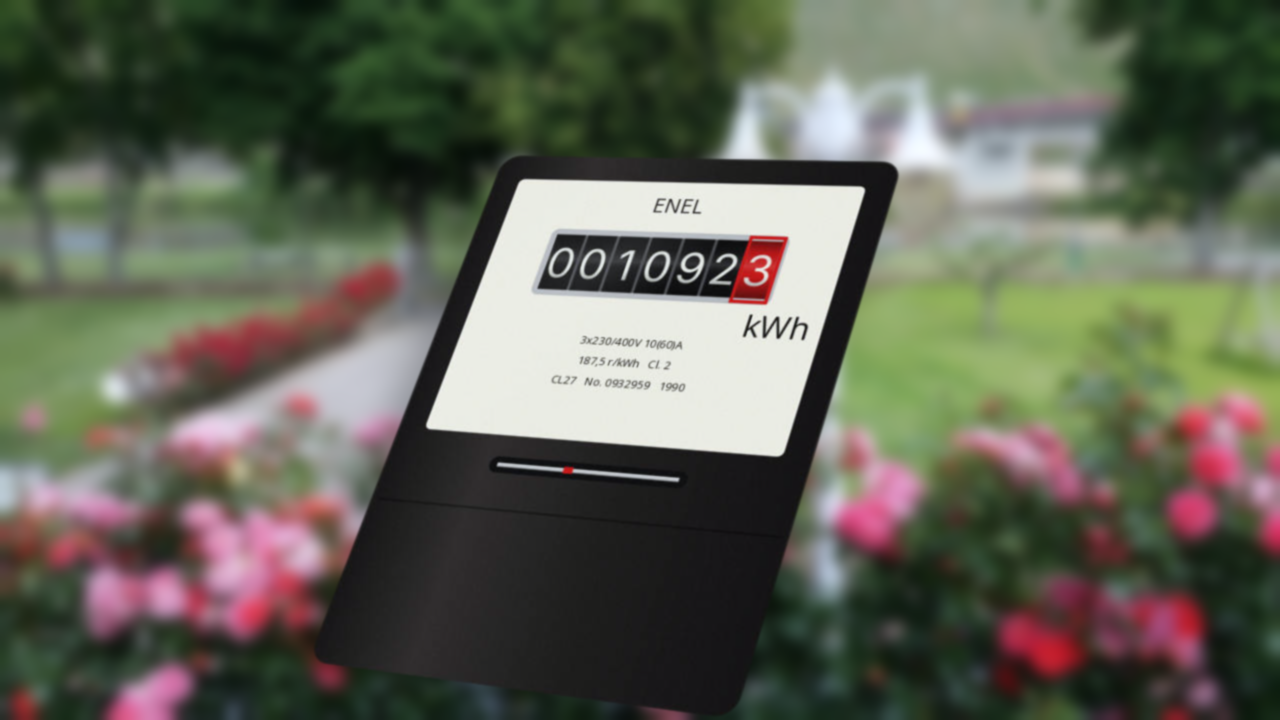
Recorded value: {"value": 1092.3, "unit": "kWh"}
